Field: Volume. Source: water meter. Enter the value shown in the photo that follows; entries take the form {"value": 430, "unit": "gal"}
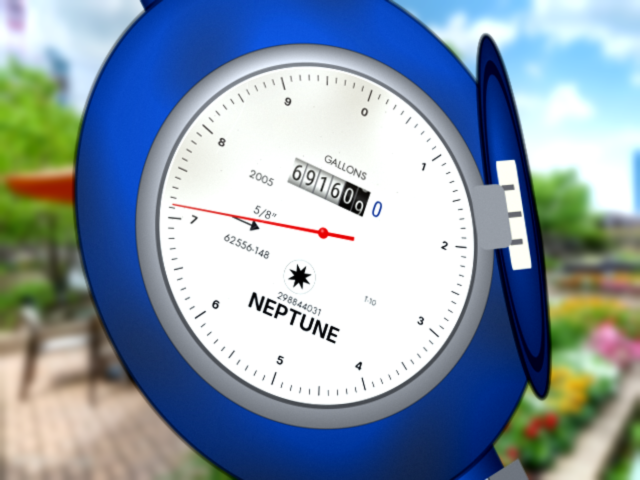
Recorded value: {"value": 6916087.1, "unit": "gal"}
